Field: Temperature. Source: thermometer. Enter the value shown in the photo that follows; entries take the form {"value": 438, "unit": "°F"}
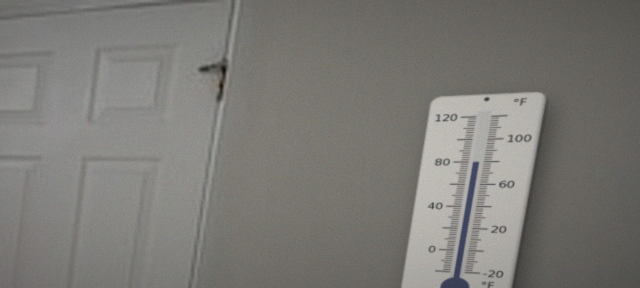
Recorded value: {"value": 80, "unit": "°F"}
